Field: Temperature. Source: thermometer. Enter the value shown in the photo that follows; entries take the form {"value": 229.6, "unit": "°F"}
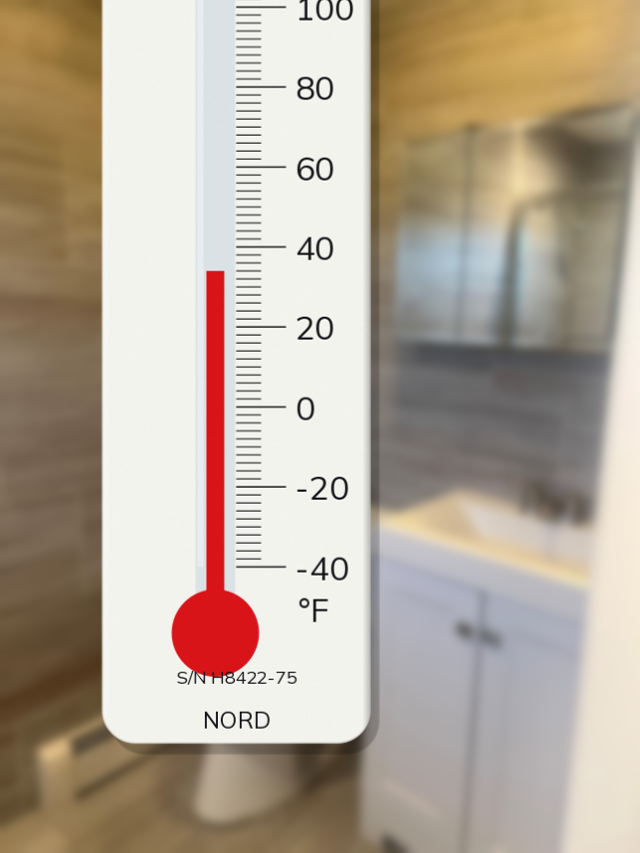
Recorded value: {"value": 34, "unit": "°F"}
